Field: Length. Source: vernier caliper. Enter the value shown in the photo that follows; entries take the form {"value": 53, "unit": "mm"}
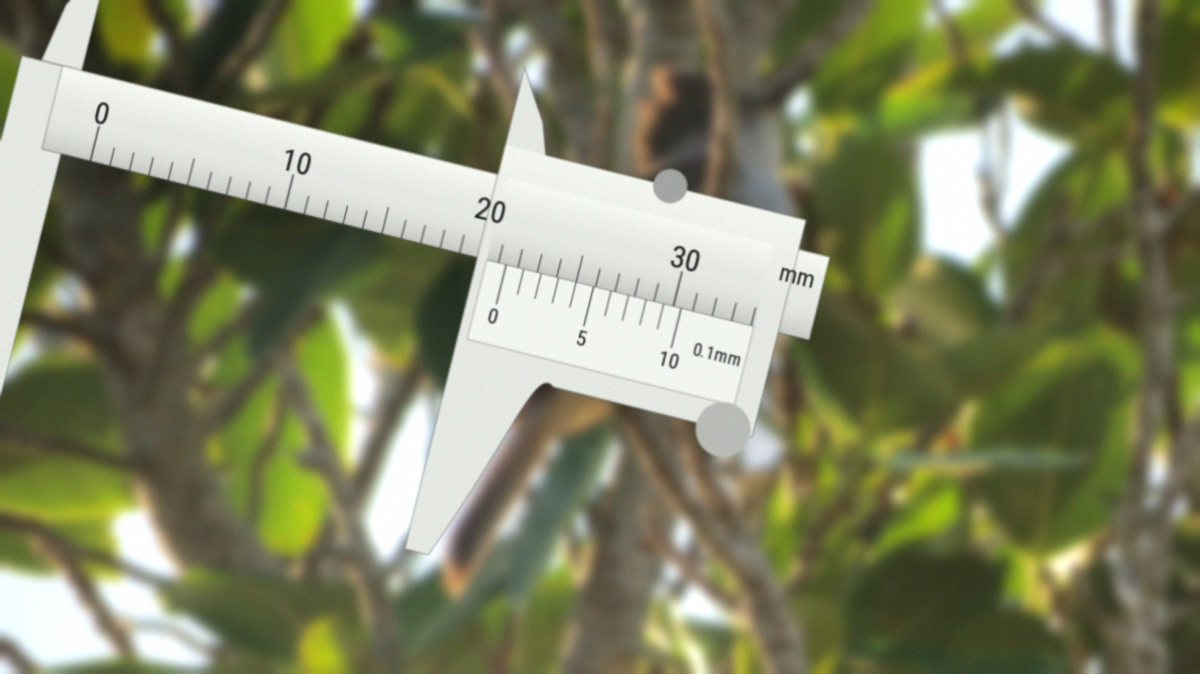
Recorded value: {"value": 21.4, "unit": "mm"}
